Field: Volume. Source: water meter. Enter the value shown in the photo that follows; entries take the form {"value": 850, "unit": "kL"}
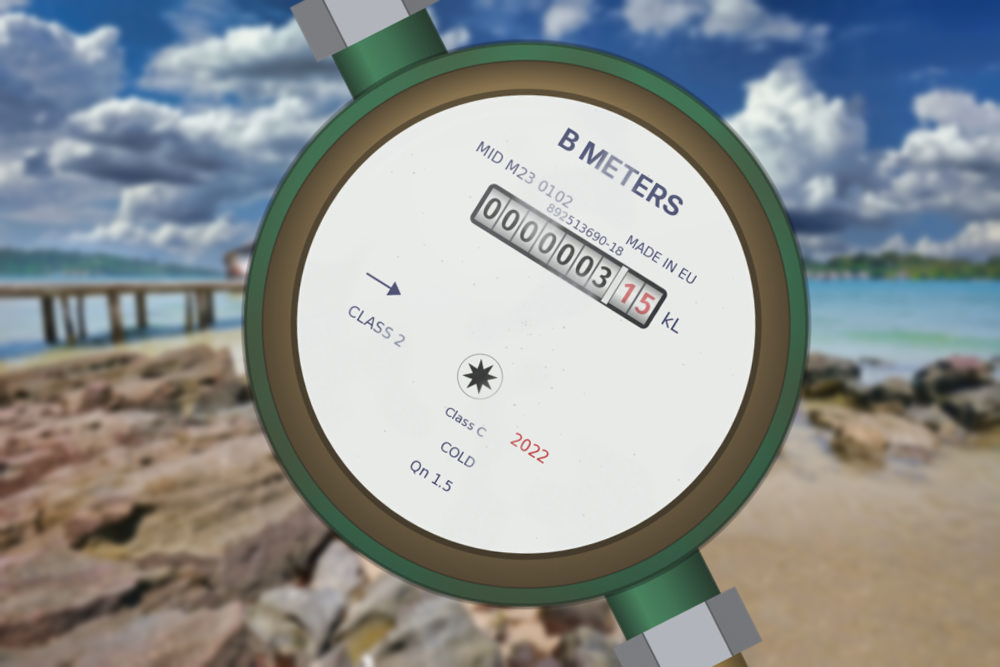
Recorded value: {"value": 3.15, "unit": "kL"}
